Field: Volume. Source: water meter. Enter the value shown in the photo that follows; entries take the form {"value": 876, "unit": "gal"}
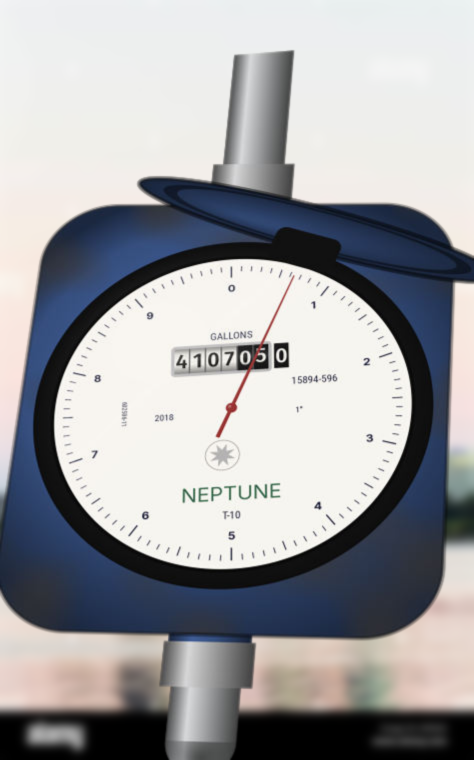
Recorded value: {"value": 4107050.6, "unit": "gal"}
